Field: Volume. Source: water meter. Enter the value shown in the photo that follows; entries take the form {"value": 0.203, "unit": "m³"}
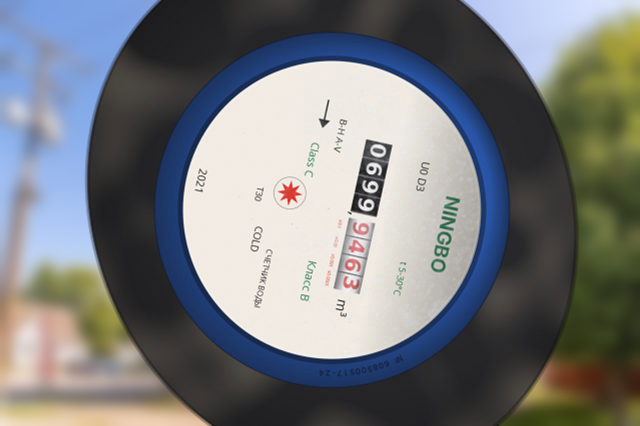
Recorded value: {"value": 699.9463, "unit": "m³"}
